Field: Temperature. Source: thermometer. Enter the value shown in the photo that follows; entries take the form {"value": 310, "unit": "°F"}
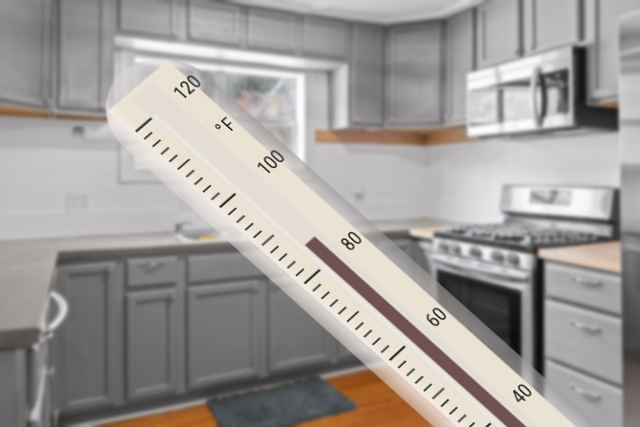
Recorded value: {"value": 85, "unit": "°F"}
